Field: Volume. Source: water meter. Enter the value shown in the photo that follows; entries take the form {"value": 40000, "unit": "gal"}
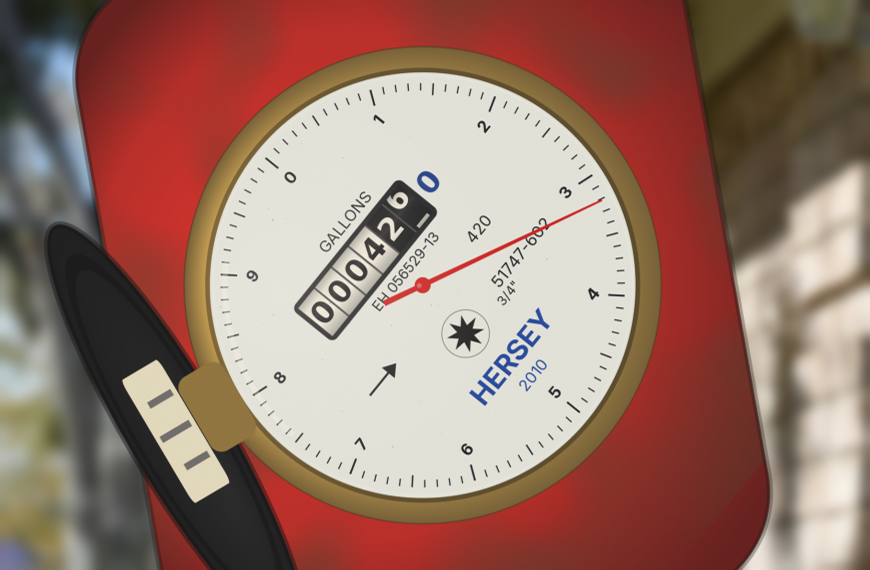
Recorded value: {"value": 4263.2, "unit": "gal"}
